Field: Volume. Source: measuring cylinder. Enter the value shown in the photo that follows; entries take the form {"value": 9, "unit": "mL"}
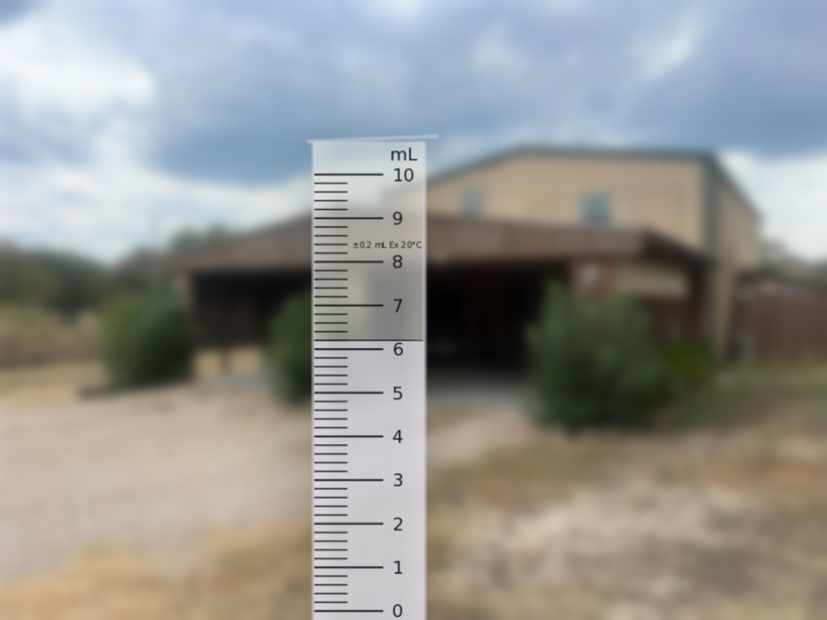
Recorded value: {"value": 6.2, "unit": "mL"}
